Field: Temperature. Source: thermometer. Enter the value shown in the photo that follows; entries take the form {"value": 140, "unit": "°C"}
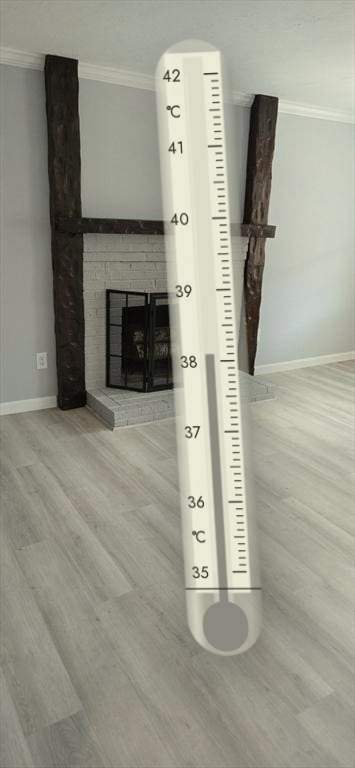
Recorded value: {"value": 38.1, "unit": "°C"}
